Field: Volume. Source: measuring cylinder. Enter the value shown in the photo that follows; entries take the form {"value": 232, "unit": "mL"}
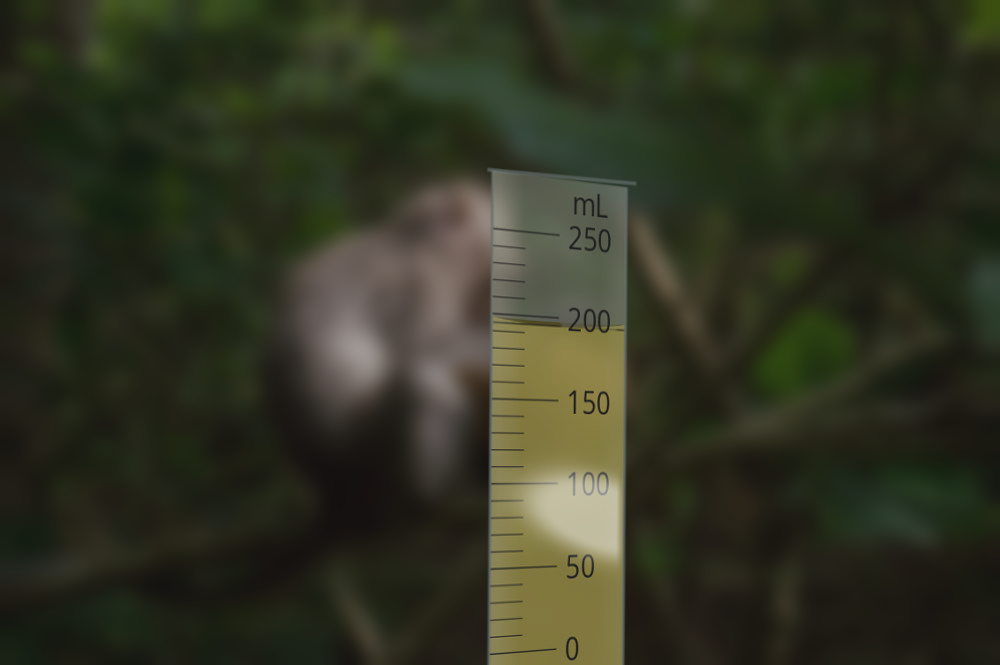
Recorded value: {"value": 195, "unit": "mL"}
